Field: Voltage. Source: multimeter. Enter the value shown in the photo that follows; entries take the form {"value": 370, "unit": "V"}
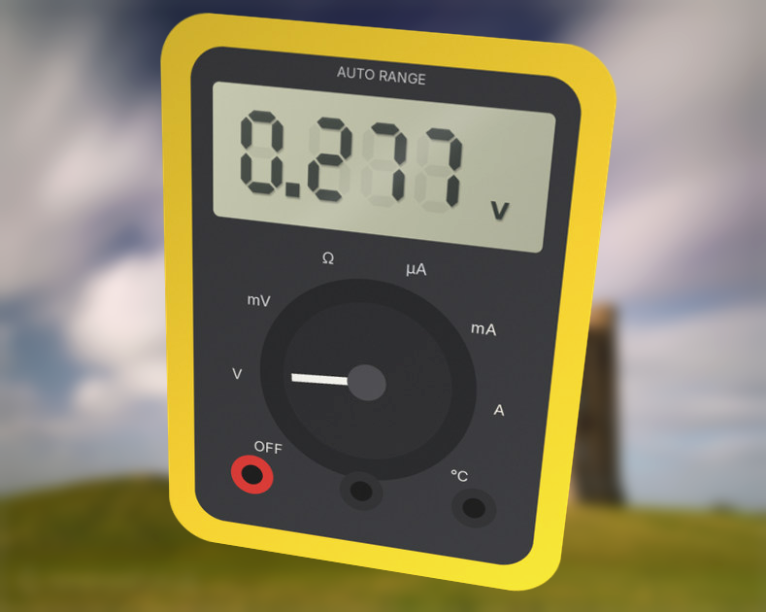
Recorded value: {"value": 0.277, "unit": "V"}
